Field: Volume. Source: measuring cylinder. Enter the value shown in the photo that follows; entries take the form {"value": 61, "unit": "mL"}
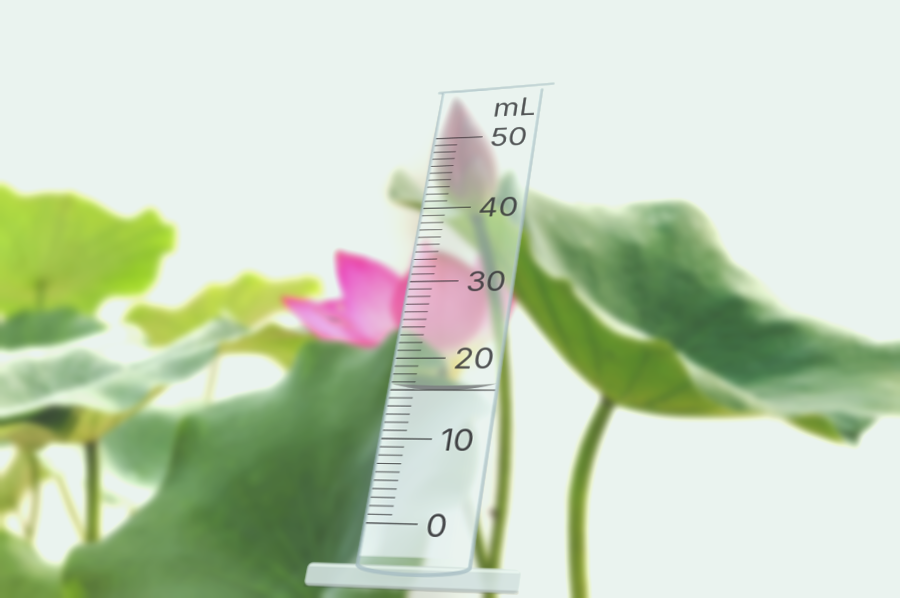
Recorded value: {"value": 16, "unit": "mL"}
